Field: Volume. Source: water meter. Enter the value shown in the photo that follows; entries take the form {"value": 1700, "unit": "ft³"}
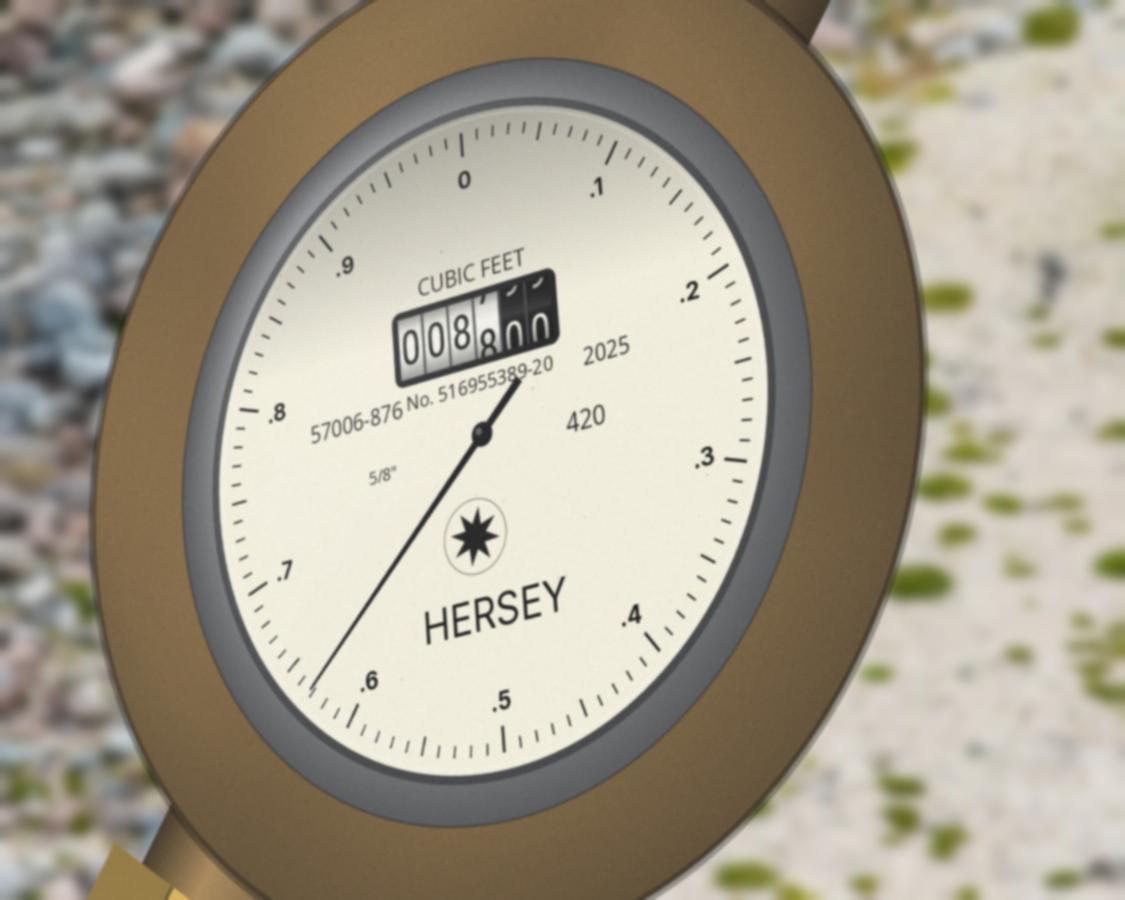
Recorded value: {"value": 8799.63, "unit": "ft³"}
